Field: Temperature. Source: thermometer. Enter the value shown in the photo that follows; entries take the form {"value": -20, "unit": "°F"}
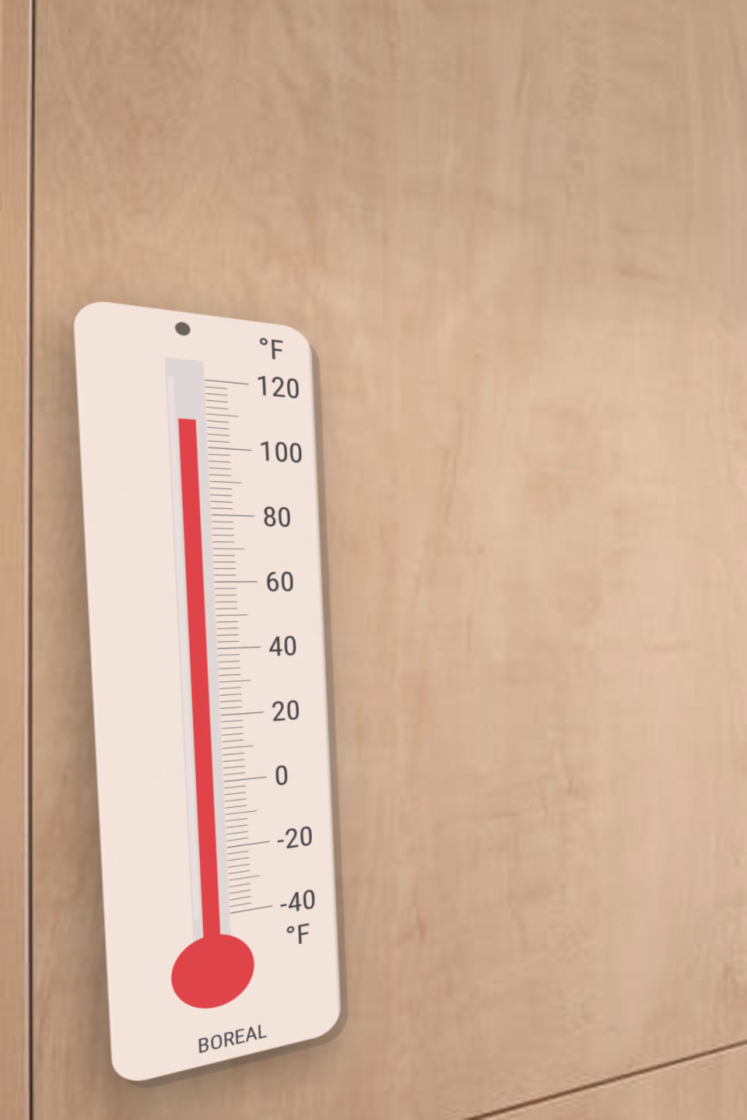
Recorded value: {"value": 108, "unit": "°F"}
